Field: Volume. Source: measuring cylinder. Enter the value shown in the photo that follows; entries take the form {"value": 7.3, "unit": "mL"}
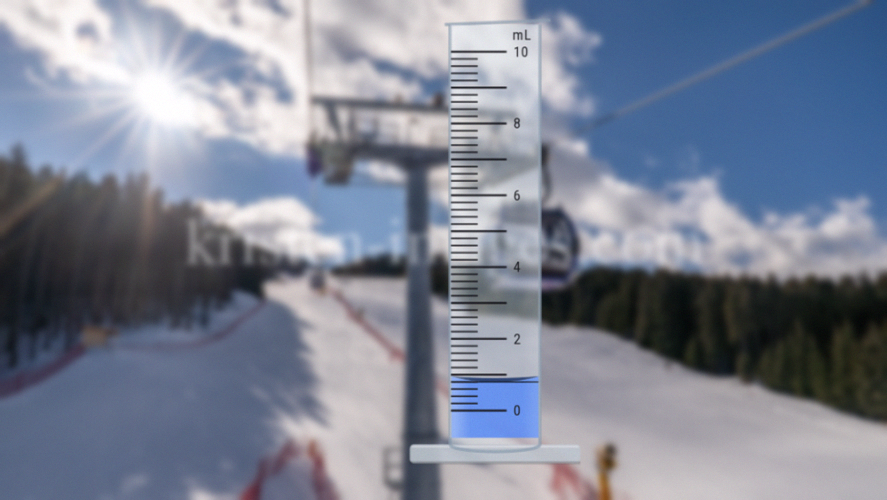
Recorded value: {"value": 0.8, "unit": "mL"}
